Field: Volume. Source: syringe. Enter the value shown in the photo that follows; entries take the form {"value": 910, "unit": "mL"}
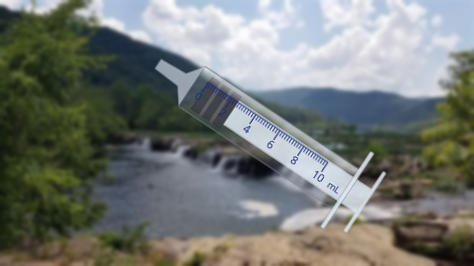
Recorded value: {"value": 0, "unit": "mL"}
